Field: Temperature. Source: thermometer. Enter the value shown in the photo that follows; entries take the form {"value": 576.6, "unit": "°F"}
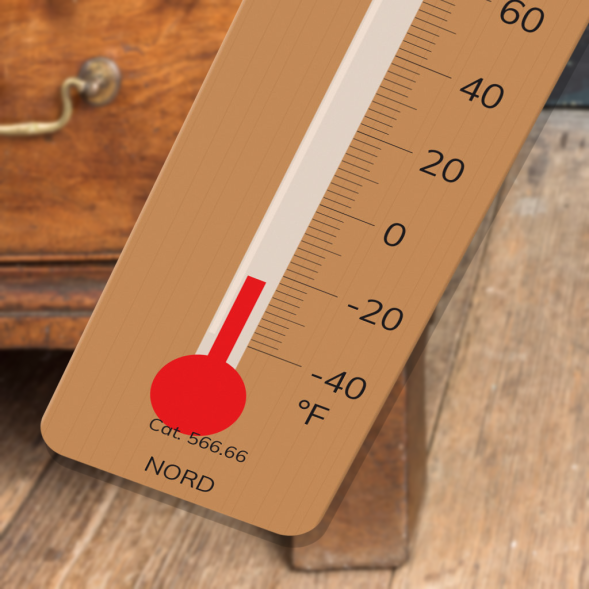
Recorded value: {"value": -23, "unit": "°F"}
